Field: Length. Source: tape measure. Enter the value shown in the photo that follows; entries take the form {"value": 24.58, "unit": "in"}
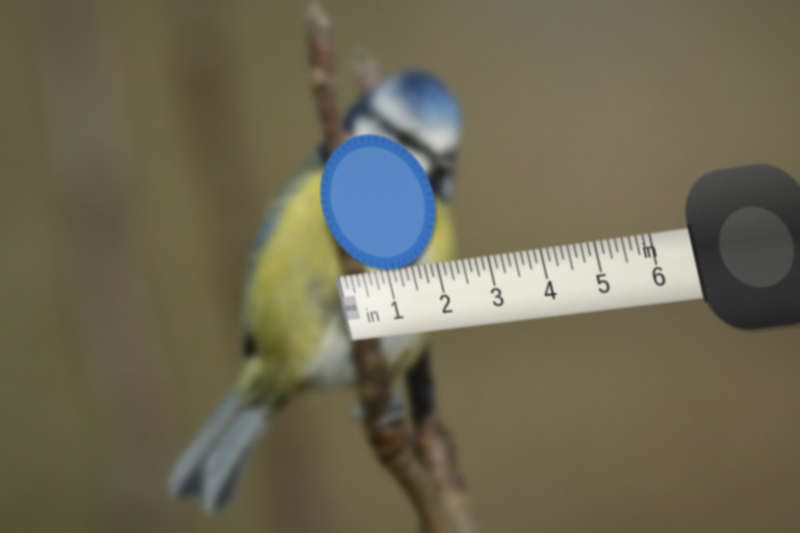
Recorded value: {"value": 2.25, "unit": "in"}
